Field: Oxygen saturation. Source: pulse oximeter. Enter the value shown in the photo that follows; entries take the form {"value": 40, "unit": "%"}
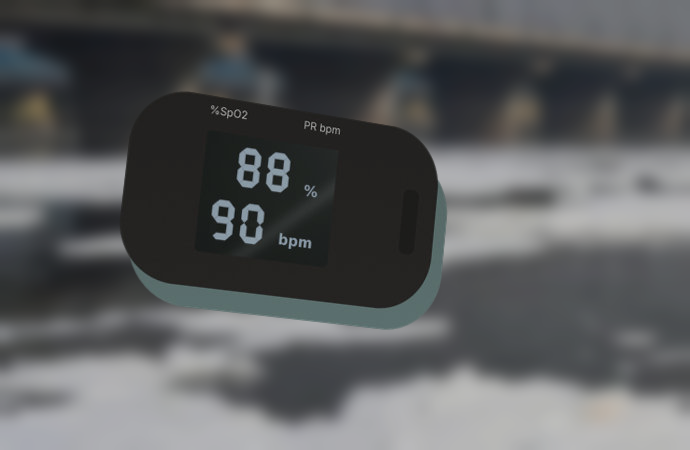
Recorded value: {"value": 88, "unit": "%"}
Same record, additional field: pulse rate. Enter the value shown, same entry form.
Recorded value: {"value": 90, "unit": "bpm"}
